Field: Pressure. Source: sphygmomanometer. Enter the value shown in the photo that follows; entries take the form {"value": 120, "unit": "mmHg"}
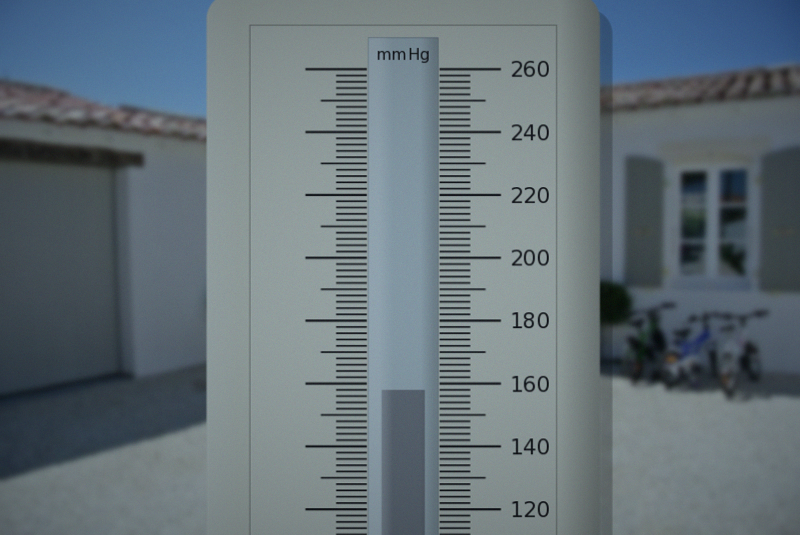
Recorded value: {"value": 158, "unit": "mmHg"}
